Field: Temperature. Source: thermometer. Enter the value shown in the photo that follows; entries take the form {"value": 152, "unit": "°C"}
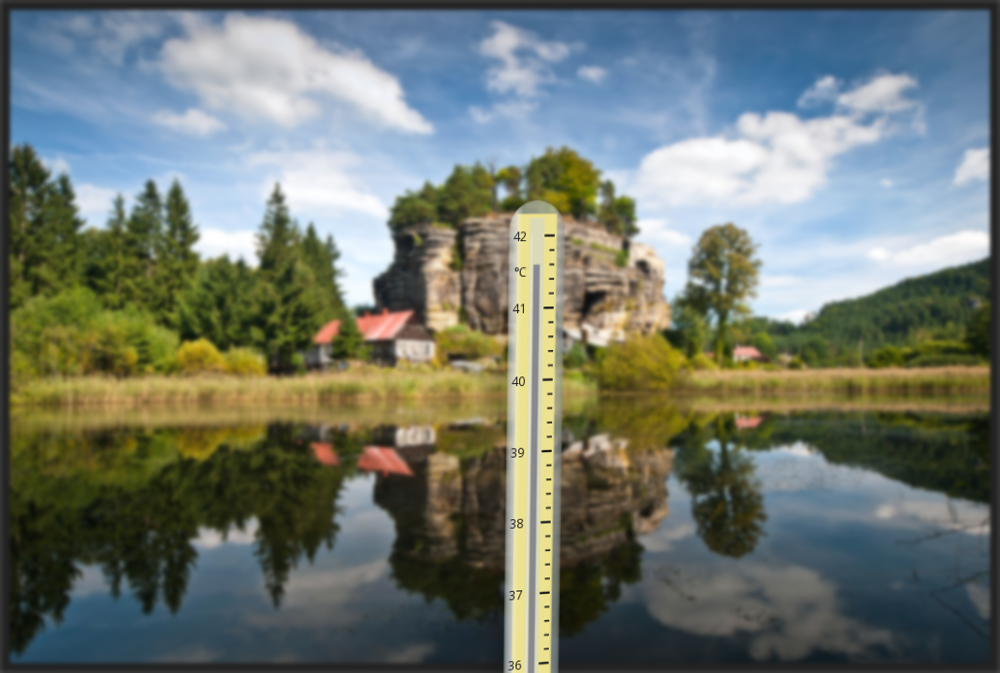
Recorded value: {"value": 41.6, "unit": "°C"}
